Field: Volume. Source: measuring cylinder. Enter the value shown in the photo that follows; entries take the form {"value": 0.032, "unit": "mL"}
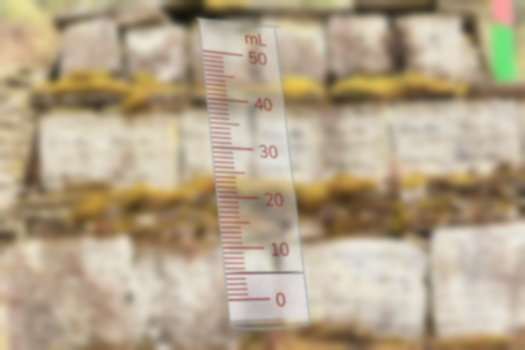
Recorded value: {"value": 5, "unit": "mL"}
